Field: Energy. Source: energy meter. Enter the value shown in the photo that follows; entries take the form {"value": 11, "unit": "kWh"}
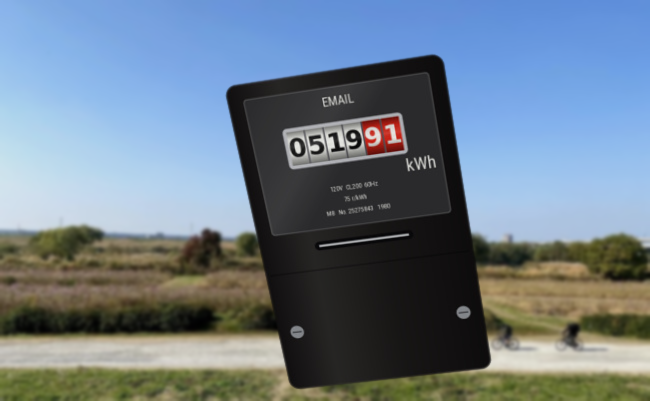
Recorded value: {"value": 519.91, "unit": "kWh"}
